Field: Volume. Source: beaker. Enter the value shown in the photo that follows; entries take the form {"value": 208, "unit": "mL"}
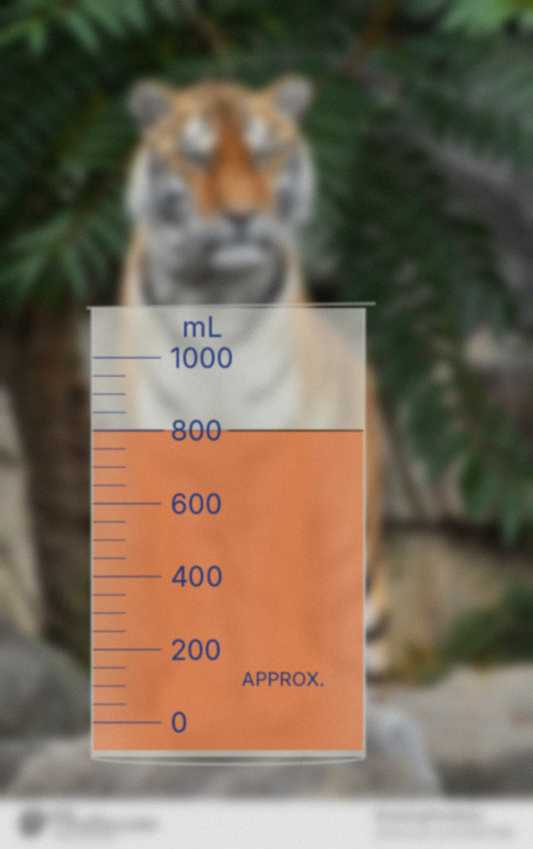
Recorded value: {"value": 800, "unit": "mL"}
